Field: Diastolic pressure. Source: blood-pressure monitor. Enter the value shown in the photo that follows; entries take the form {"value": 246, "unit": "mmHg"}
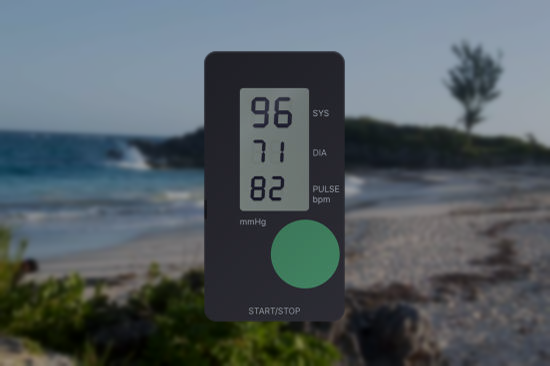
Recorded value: {"value": 71, "unit": "mmHg"}
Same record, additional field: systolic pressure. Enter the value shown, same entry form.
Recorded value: {"value": 96, "unit": "mmHg"}
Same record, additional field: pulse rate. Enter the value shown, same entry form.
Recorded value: {"value": 82, "unit": "bpm"}
